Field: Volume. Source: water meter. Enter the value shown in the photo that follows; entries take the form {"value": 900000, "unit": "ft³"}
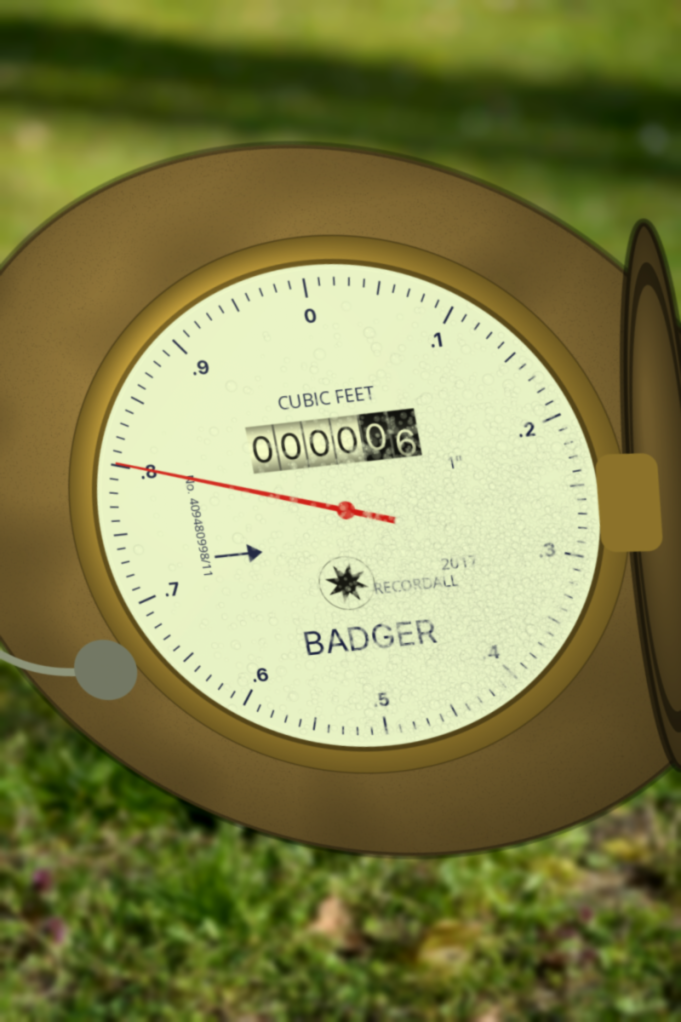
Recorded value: {"value": 5.80, "unit": "ft³"}
